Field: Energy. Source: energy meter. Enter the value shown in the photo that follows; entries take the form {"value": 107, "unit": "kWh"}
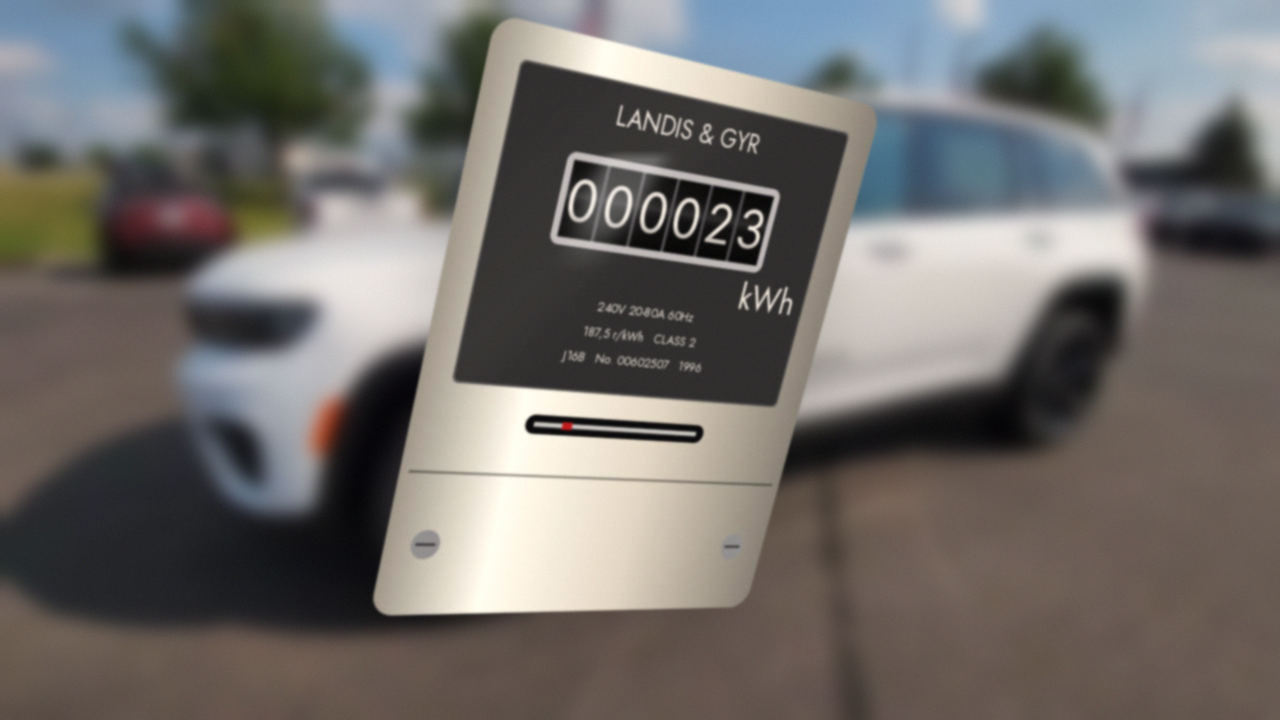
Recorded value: {"value": 23, "unit": "kWh"}
